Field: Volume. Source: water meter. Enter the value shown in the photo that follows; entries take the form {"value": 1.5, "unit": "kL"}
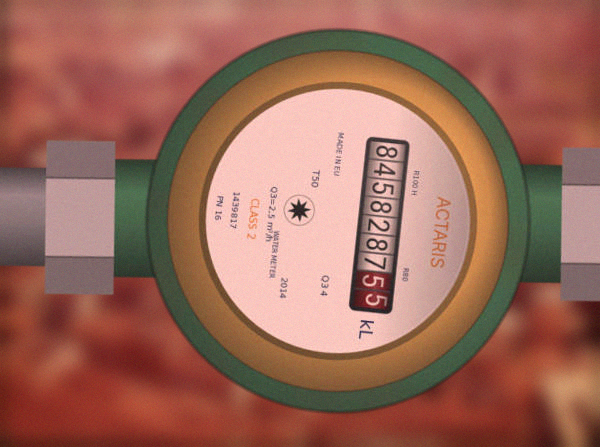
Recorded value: {"value": 8458287.55, "unit": "kL"}
